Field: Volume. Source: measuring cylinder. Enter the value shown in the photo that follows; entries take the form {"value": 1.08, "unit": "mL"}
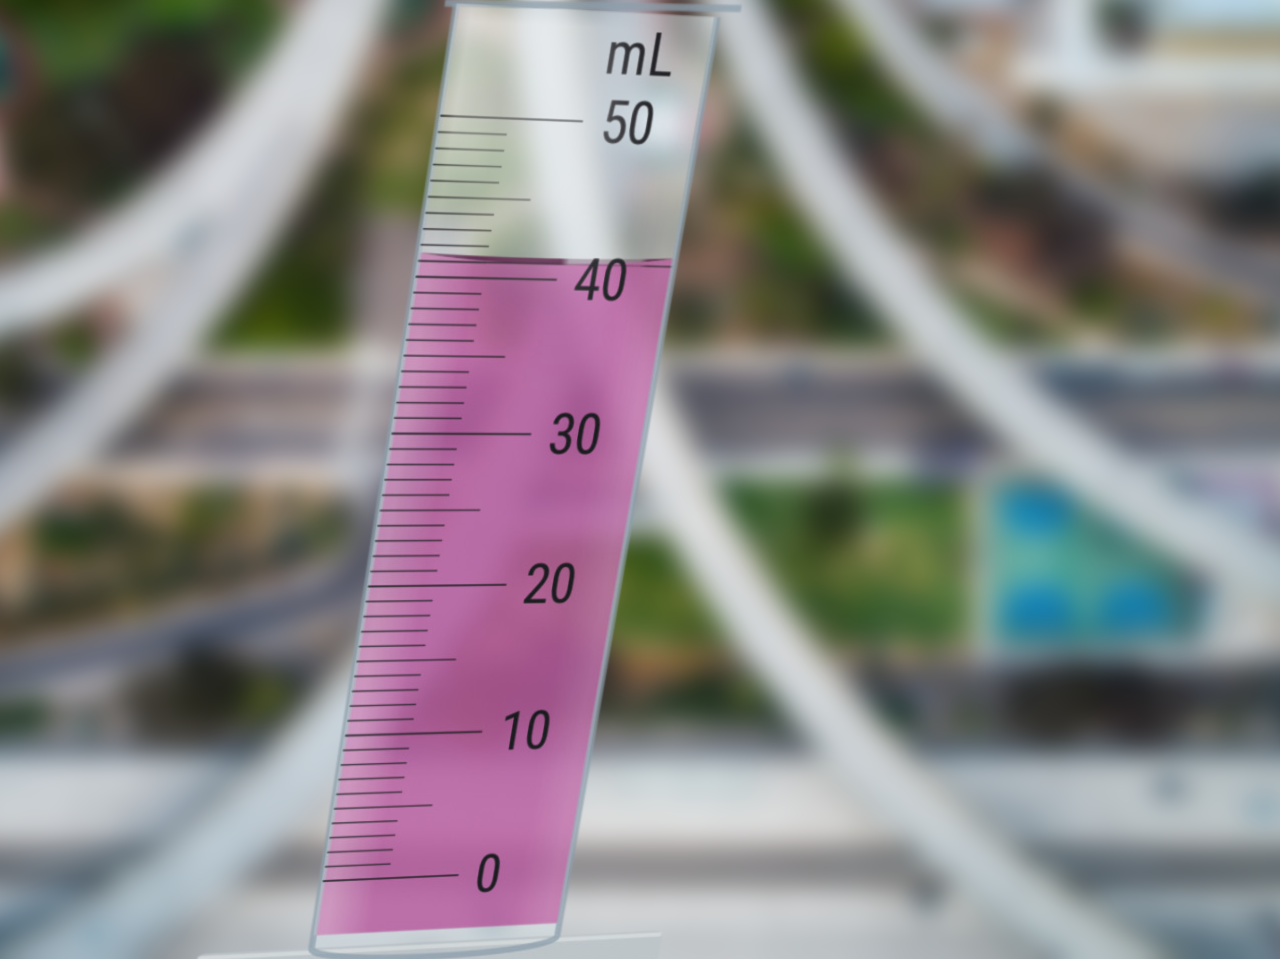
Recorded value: {"value": 41, "unit": "mL"}
